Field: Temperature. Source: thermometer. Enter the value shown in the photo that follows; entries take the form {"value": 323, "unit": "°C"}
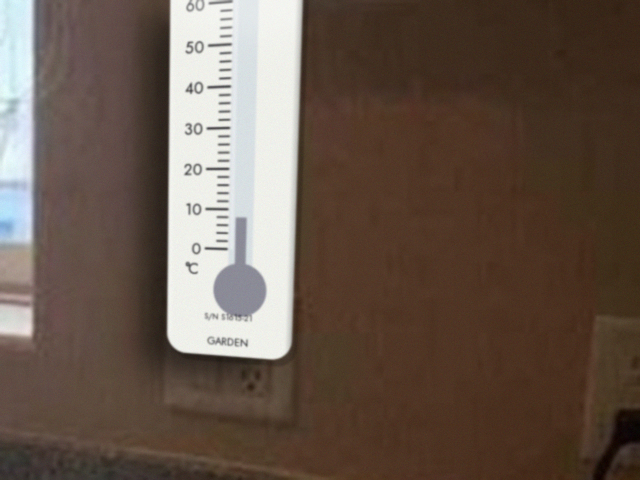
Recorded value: {"value": 8, "unit": "°C"}
